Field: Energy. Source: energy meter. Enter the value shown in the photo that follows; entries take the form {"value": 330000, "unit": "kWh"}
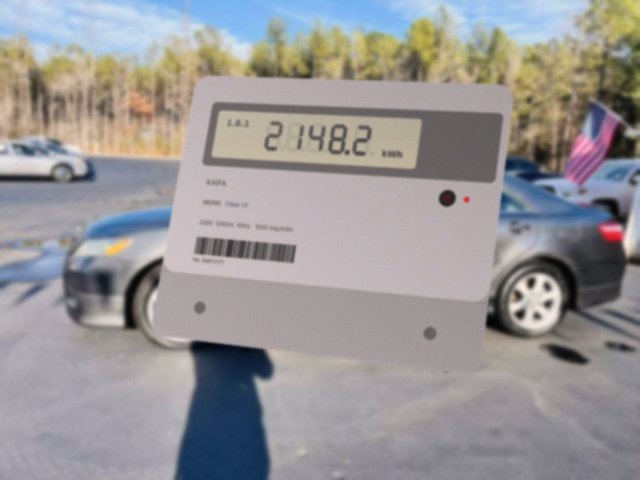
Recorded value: {"value": 2148.2, "unit": "kWh"}
